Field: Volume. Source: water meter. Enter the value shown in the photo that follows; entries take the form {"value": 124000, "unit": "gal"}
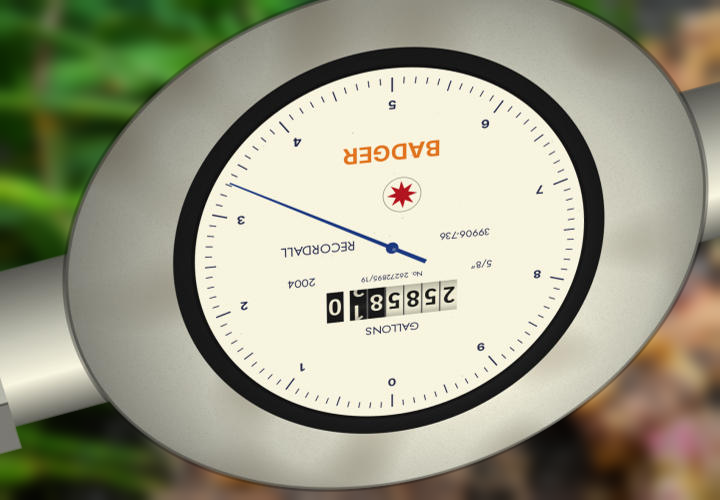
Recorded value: {"value": 2585813.3, "unit": "gal"}
